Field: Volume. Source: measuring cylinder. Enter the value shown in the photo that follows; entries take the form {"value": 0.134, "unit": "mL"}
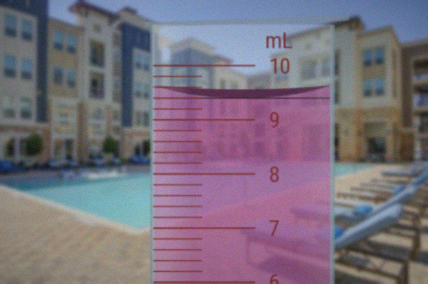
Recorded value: {"value": 9.4, "unit": "mL"}
